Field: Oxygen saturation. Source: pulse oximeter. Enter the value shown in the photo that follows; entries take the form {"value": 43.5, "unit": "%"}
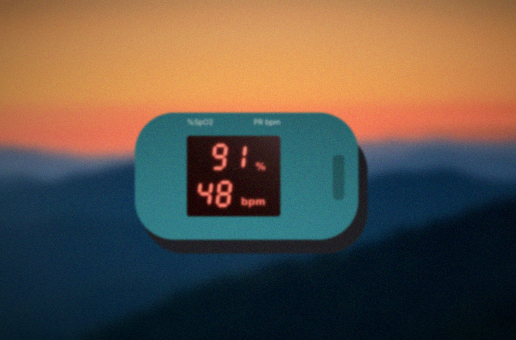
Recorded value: {"value": 91, "unit": "%"}
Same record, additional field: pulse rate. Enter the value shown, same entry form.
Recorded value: {"value": 48, "unit": "bpm"}
